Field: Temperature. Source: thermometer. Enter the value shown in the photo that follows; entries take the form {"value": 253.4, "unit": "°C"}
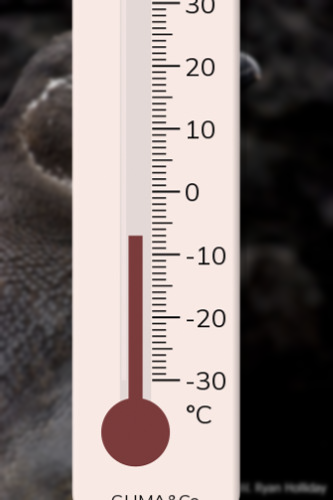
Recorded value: {"value": -7, "unit": "°C"}
